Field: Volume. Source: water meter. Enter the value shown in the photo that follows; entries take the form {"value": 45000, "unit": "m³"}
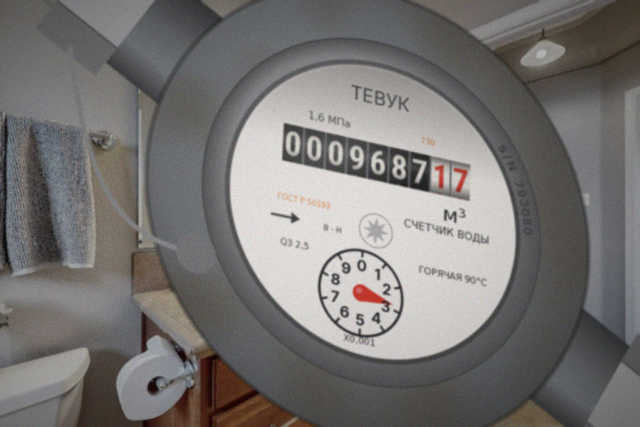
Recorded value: {"value": 9687.172, "unit": "m³"}
